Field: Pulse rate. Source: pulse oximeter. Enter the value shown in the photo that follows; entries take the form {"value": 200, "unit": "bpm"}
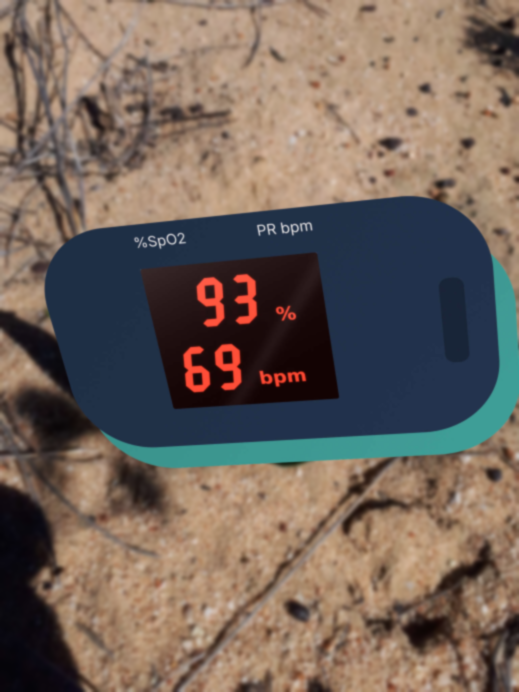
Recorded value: {"value": 69, "unit": "bpm"}
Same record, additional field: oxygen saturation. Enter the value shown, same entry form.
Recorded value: {"value": 93, "unit": "%"}
